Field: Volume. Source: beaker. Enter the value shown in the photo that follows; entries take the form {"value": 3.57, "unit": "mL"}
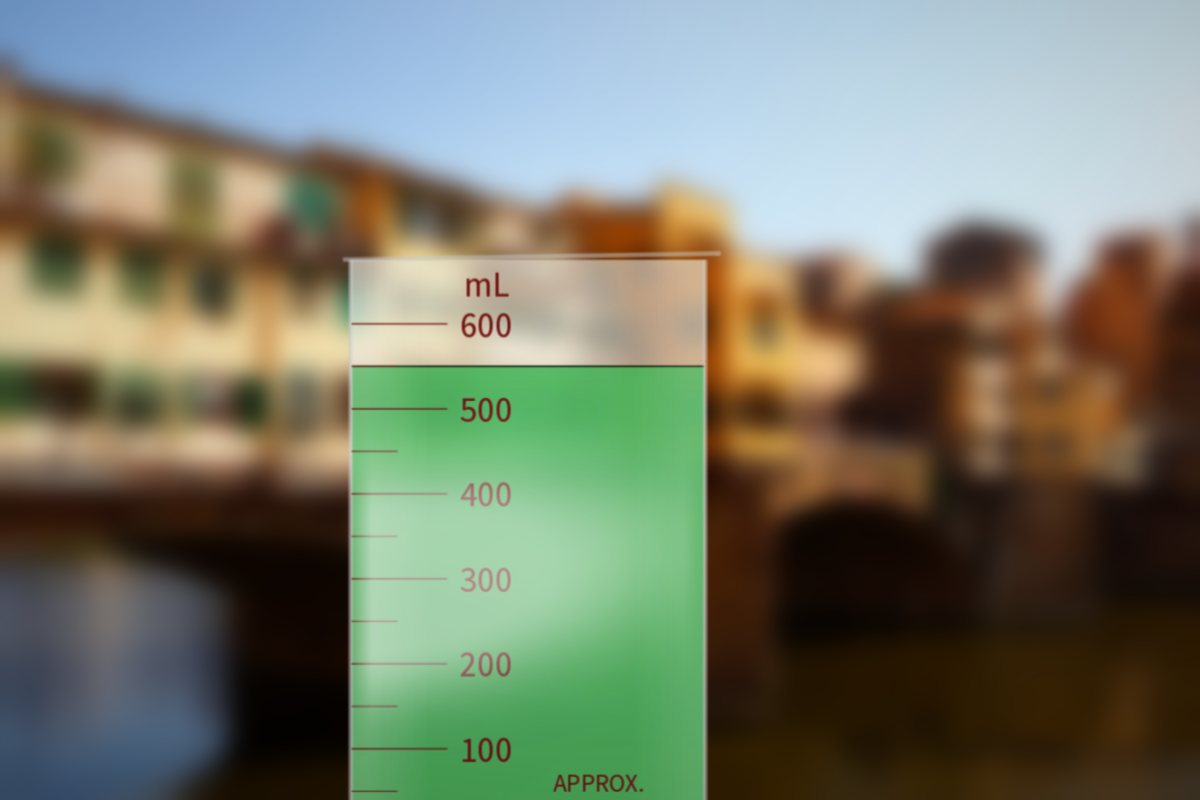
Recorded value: {"value": 550, "unit": "mL"}
